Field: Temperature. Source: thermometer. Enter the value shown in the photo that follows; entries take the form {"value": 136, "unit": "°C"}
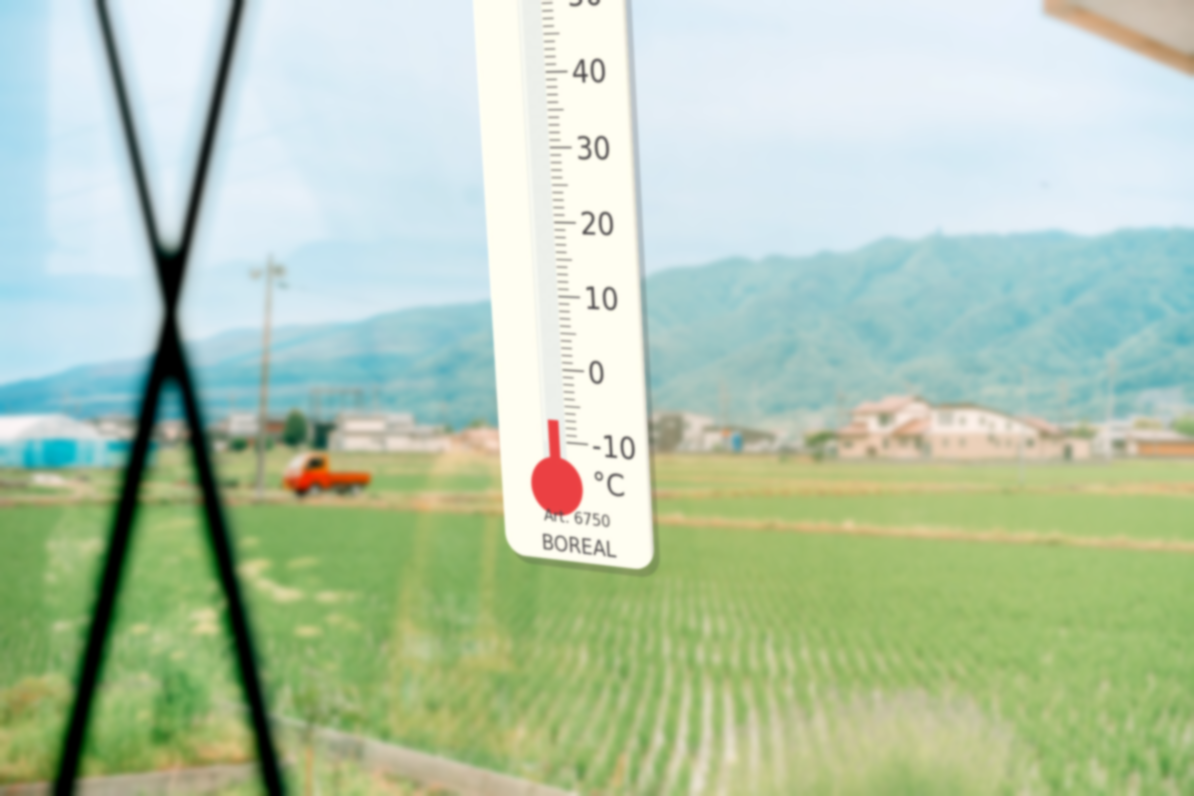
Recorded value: {"value": -7, "unit": "°C"}
